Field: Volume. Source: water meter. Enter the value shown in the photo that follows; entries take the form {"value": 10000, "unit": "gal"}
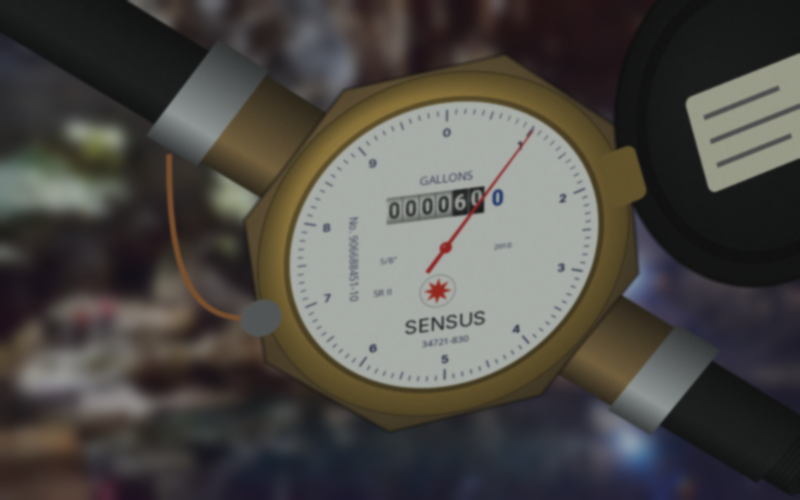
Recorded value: {"value": 601.0, "unit": "gal"}
